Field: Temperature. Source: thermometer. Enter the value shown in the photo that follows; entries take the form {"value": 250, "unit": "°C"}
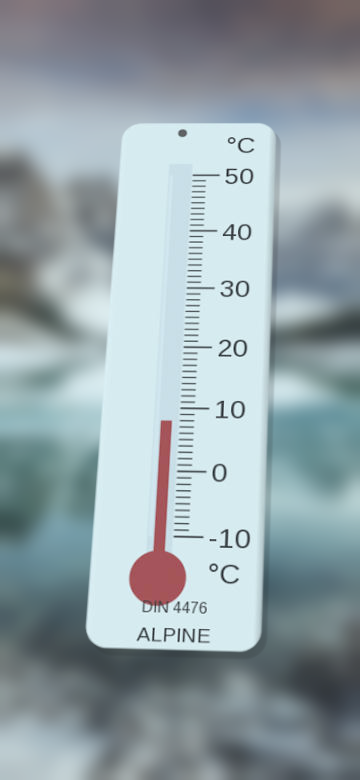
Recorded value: {"value": 8, "unit": "°C"}
